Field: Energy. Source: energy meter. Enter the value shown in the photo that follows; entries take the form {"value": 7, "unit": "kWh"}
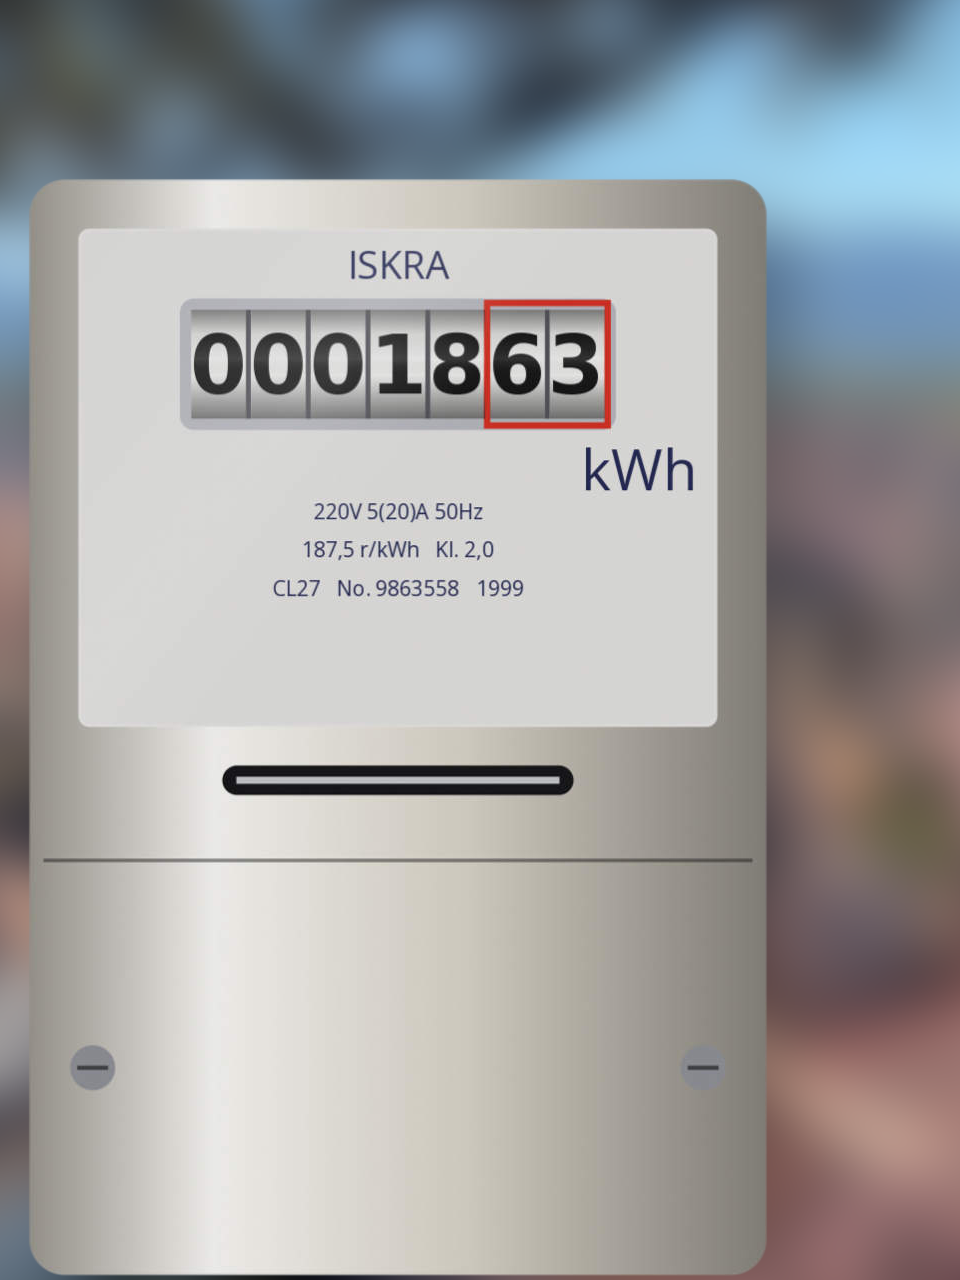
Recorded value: {"value": 18.63, "unit": "kWh"}
